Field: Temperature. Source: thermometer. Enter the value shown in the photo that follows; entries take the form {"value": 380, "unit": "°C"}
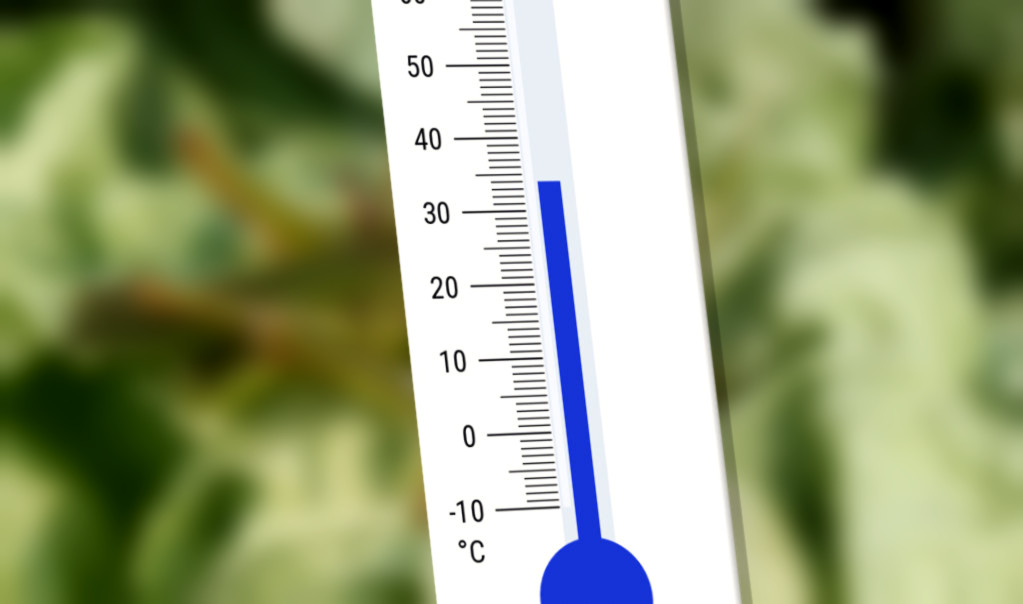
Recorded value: {"value": 34, "unit": "°C"}
